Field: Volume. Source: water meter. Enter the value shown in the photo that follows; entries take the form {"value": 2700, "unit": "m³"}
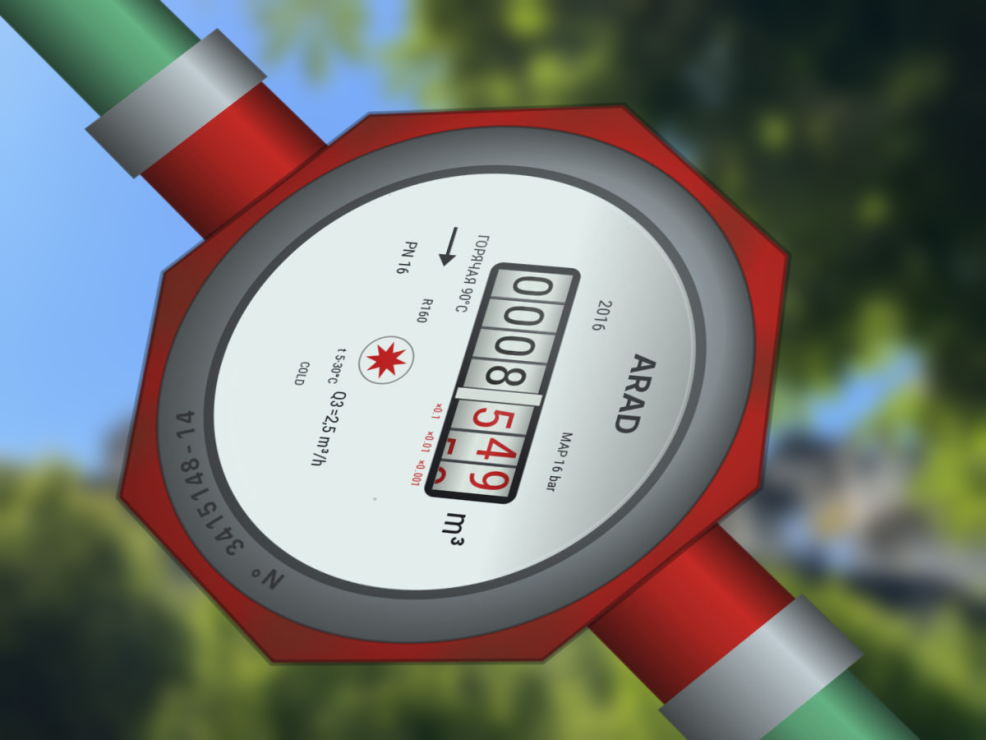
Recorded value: {"value": 8.549, "unit": "m³"}
